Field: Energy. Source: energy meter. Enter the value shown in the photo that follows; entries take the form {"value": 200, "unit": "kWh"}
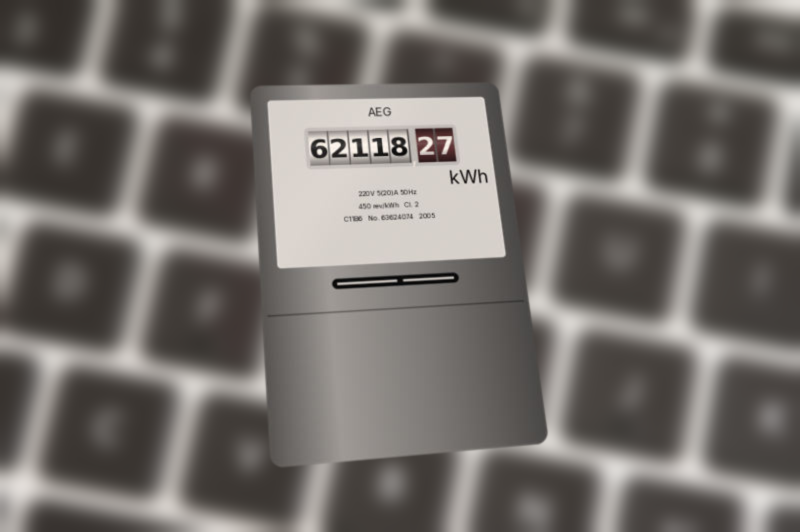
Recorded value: {"value": 62118.27, "unit": "kWh"}
